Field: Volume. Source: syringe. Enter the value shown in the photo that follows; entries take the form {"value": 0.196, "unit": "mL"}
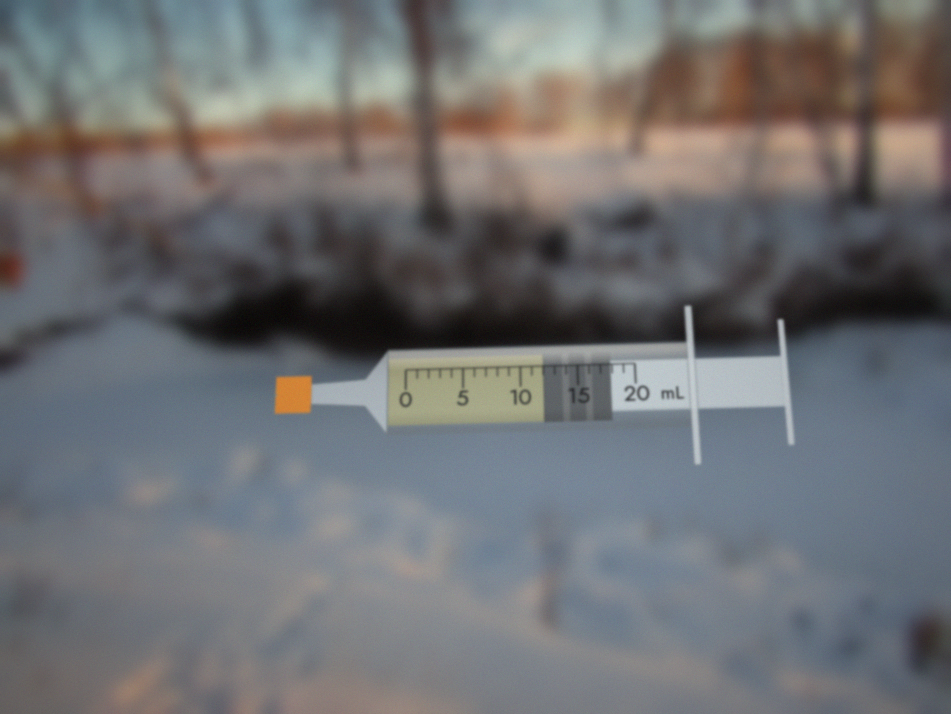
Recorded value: {"value": 12, "unit": "mL"}
